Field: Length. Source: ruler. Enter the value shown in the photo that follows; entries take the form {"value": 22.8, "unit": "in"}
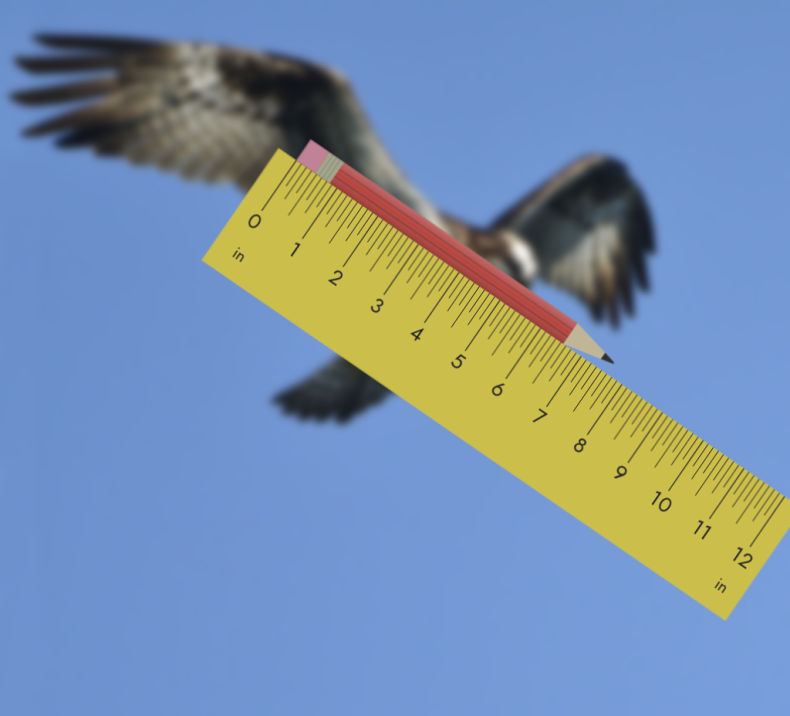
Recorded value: {"value": 7.625, "unit": "in"}
